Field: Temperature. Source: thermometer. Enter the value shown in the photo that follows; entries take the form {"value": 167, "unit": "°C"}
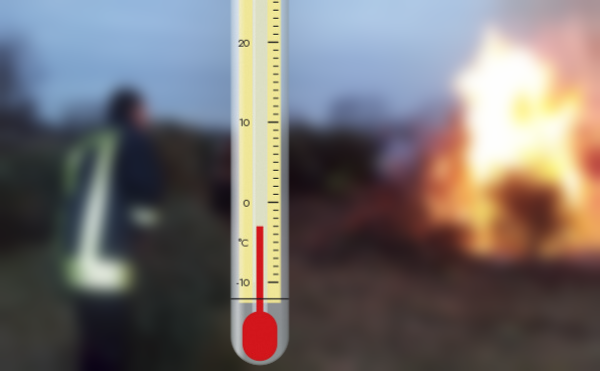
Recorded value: {"value": -3, "unit": "°C"}
